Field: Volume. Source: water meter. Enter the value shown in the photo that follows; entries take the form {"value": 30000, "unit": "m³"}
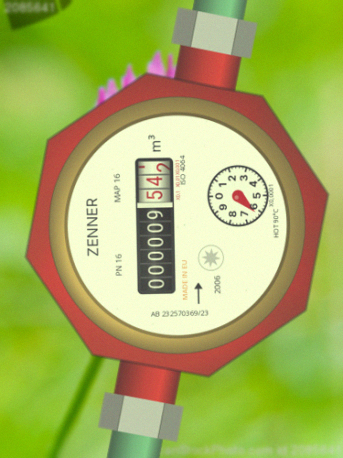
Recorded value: {"value": 9.5416, "unit": "m³"}
